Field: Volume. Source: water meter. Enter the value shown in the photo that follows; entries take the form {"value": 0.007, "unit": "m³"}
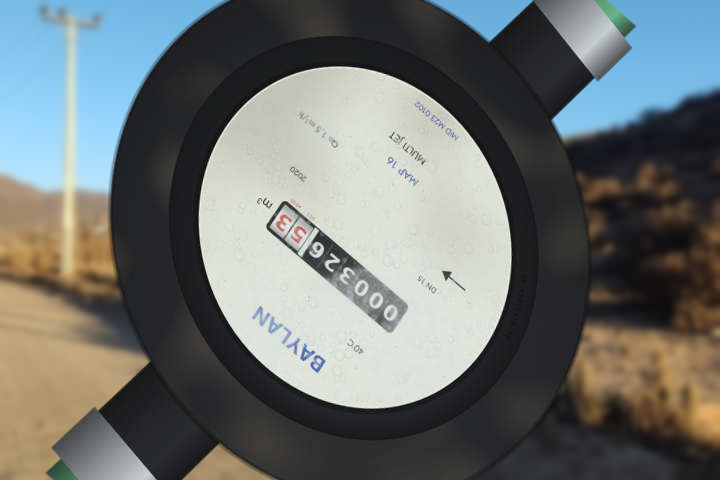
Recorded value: {"value": 326.53, "unit": "m³"}
